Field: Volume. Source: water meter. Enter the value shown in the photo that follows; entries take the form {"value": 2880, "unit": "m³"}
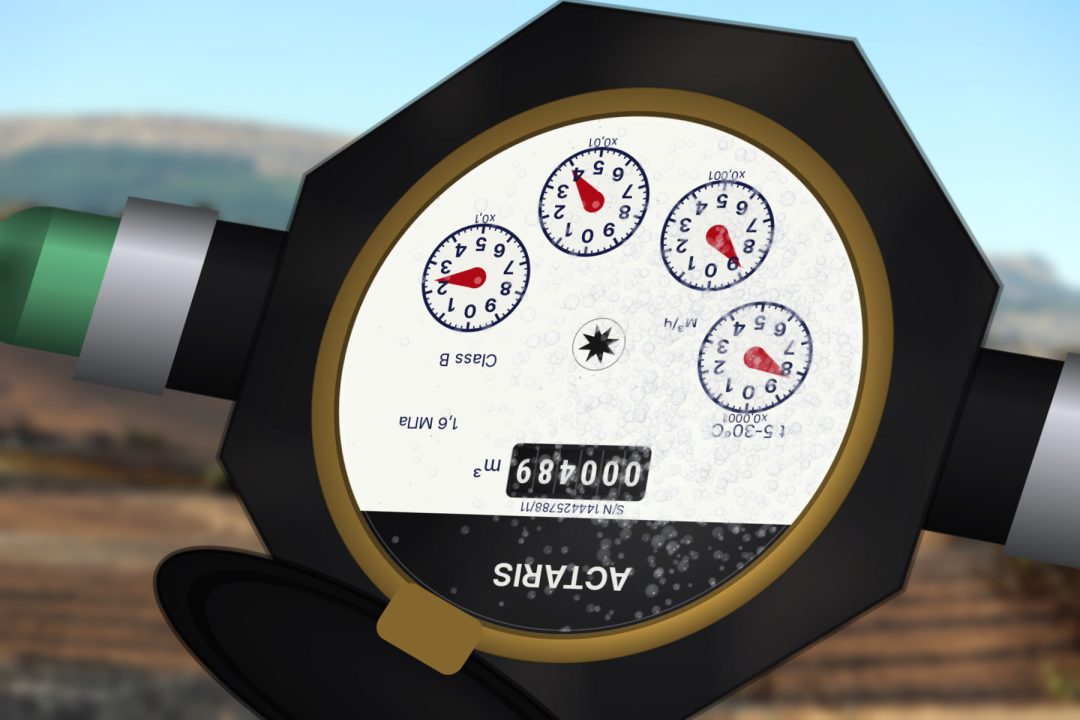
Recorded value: {"value": 489.2388, "unit": "m³"}
